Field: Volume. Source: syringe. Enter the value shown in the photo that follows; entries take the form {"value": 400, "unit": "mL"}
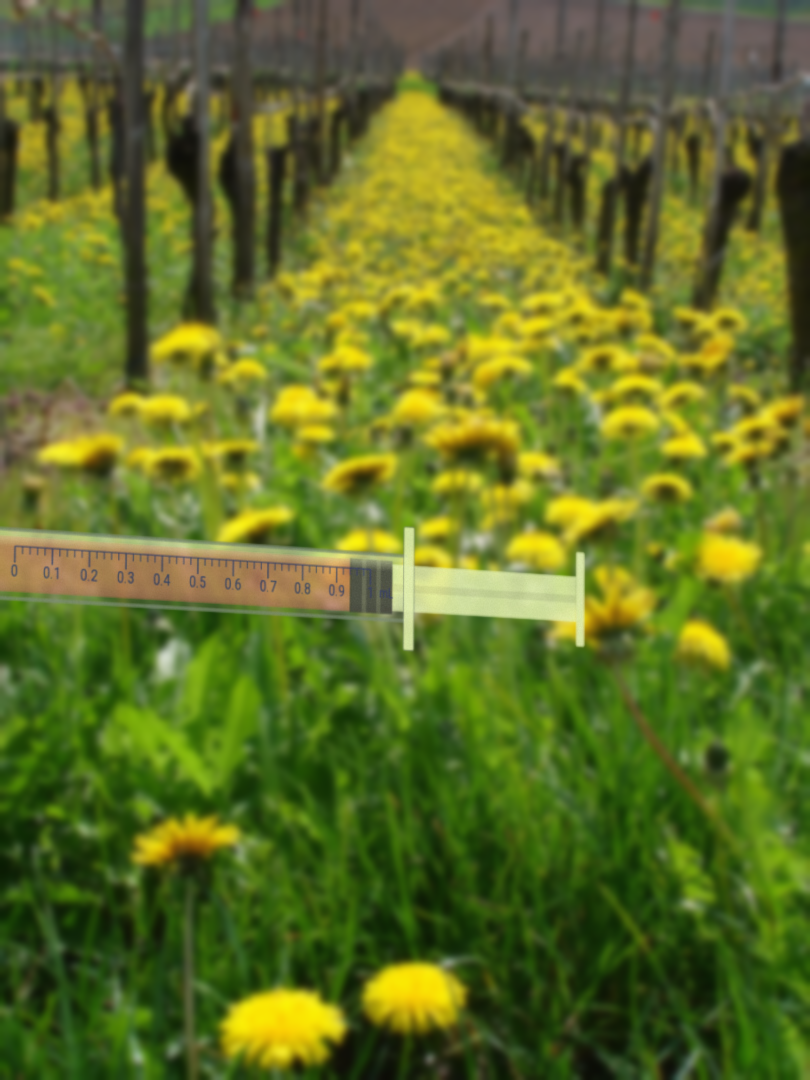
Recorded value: {"value": 0.94, "unit": "mL"}
